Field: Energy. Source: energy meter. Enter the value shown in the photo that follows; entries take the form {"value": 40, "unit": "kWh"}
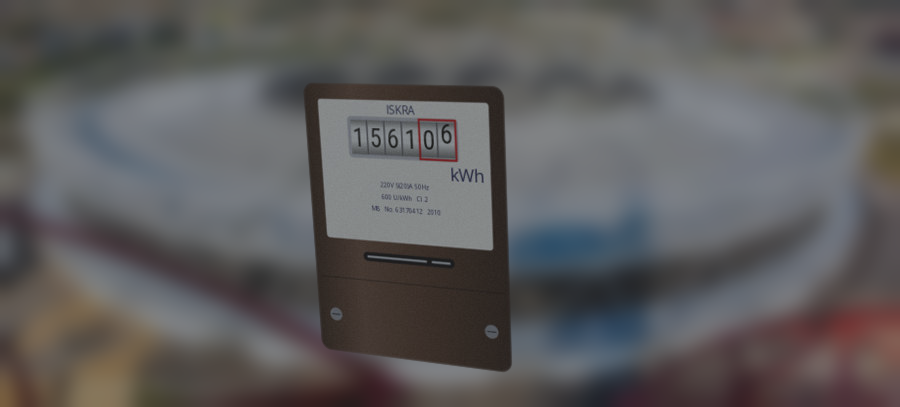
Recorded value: {"value": 1561.06, "unit": "kWh"}
